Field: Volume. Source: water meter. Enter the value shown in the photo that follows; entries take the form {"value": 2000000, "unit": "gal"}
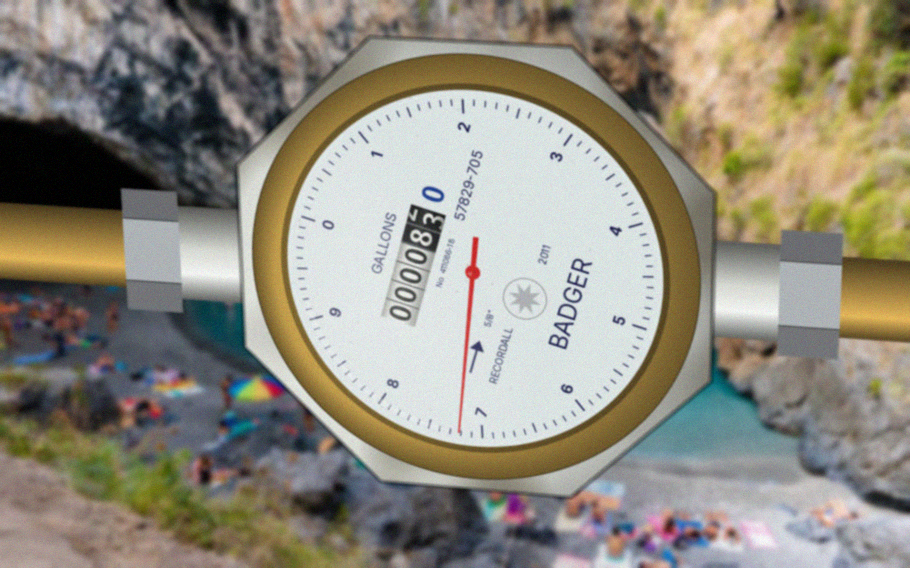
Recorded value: {"value": 827.2, "unit": "gal"}
